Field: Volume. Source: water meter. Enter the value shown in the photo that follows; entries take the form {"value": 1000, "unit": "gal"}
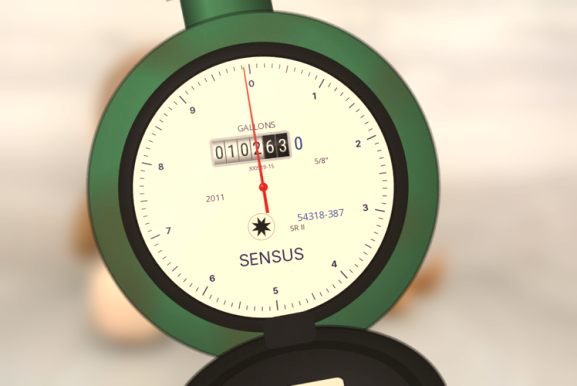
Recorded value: {"value": 102629.9, "unit": "gal"}
